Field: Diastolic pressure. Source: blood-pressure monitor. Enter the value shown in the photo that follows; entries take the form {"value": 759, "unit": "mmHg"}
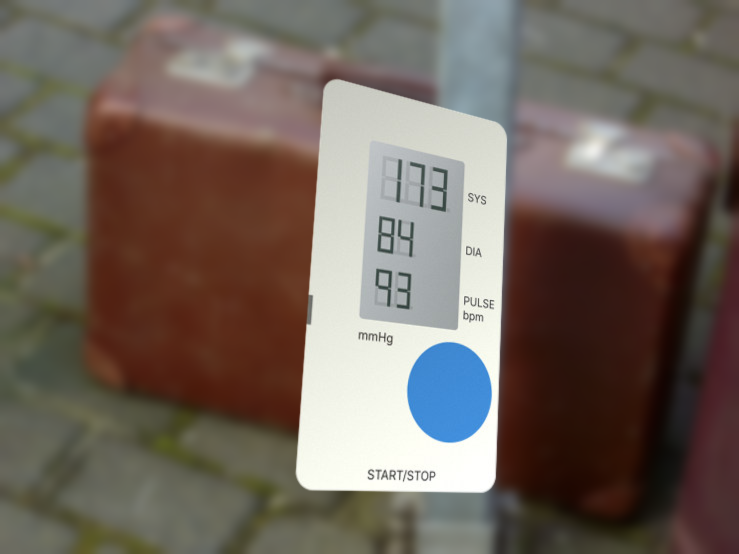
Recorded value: {"value": 84, "unit": "mmHg"}
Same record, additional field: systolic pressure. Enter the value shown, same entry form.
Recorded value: {"value": 173, "unit": "mmHg"}
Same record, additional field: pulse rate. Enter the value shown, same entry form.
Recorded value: {"value": 93, "unit": "bpm"}
